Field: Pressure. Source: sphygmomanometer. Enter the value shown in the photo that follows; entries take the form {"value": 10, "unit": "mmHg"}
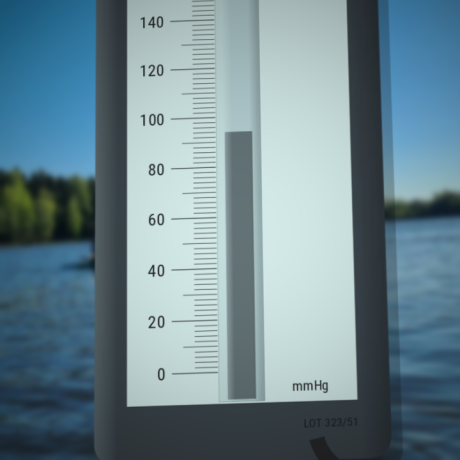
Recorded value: {"value": 94, "unit": "mmHg"}
